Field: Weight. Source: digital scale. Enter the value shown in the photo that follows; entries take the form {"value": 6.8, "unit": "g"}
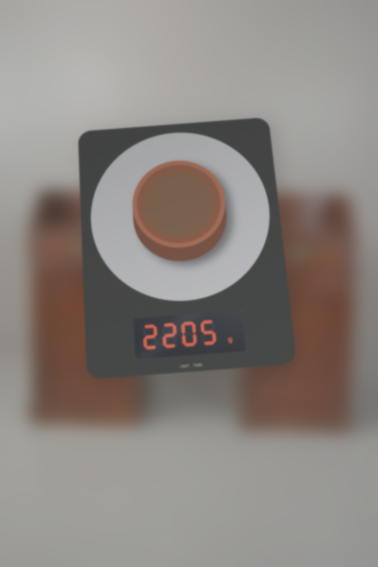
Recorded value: {"value": 2205, "unit": "g"}
